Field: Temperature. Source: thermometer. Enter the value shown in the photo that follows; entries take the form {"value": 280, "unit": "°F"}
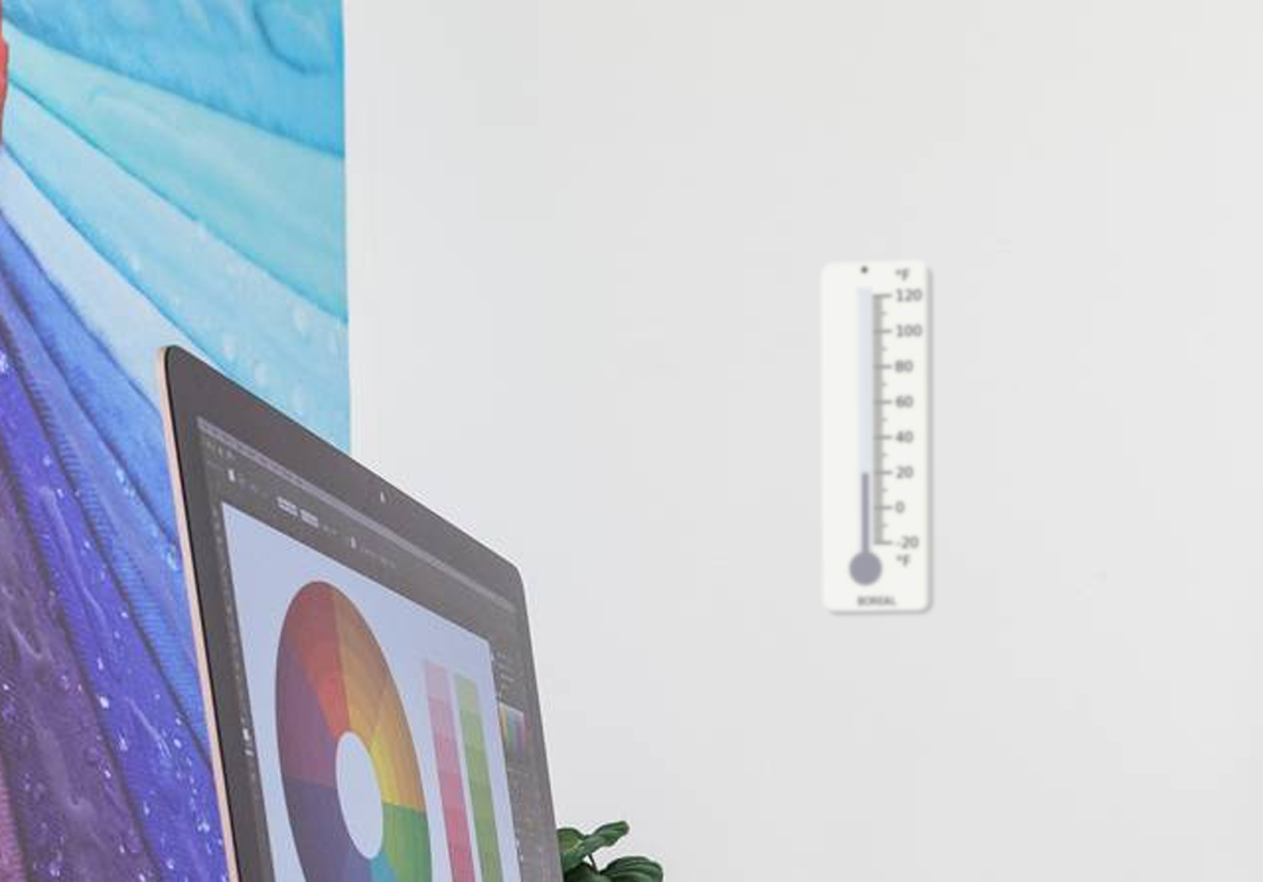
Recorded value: {"value": 20, "unit": "°F"}
